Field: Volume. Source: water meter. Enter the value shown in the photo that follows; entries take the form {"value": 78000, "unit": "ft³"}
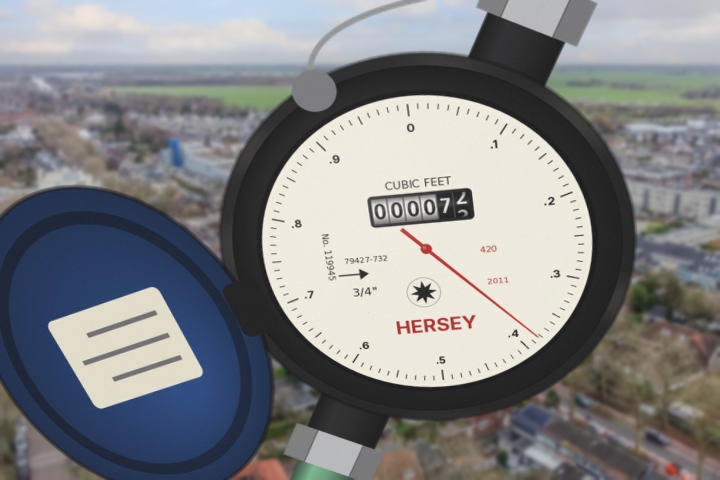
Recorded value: {"value": 72.38, "unit": "ft³"}
